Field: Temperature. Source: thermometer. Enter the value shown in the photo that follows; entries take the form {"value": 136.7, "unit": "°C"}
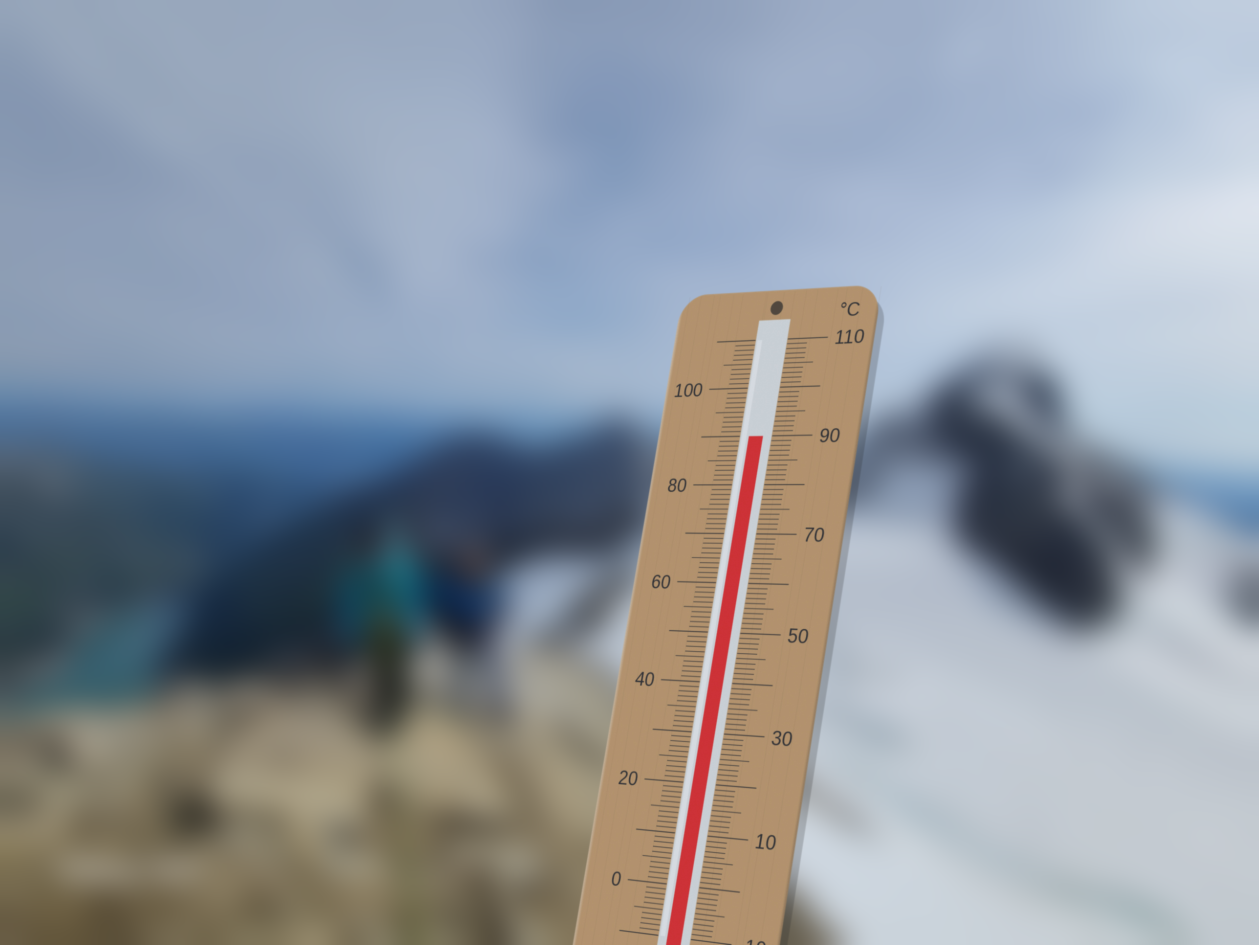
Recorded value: {"value": 90, "unit": "°C"}
